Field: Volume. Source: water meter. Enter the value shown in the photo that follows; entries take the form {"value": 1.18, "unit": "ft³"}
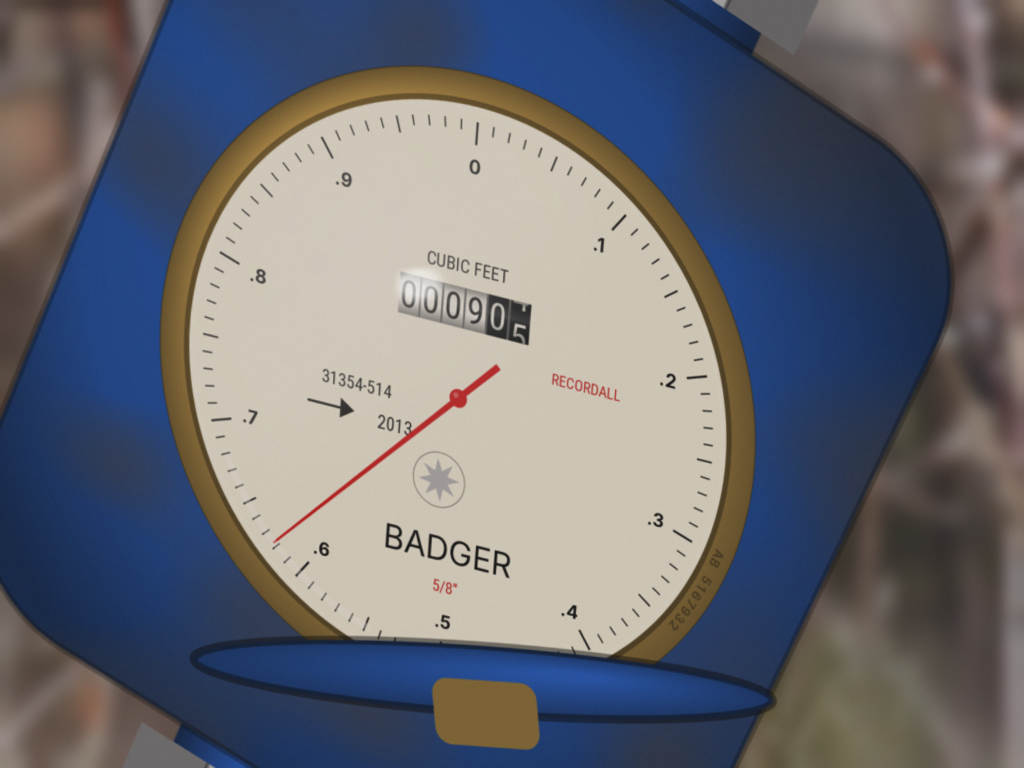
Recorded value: {"value": 904.62, "unit": "ft³"}
